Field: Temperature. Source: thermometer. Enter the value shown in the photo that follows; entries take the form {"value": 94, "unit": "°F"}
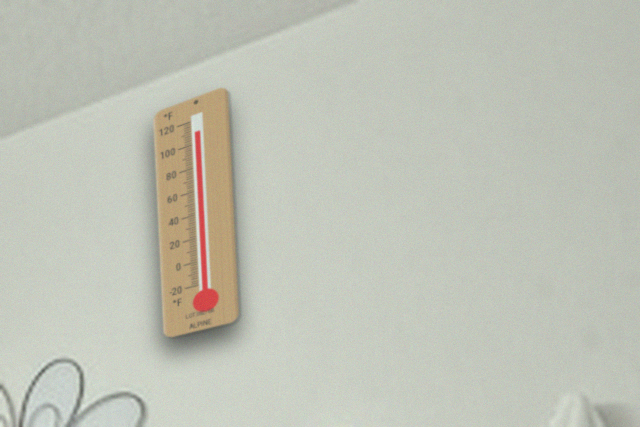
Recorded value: {"value": 110, "unit": "°F"}
